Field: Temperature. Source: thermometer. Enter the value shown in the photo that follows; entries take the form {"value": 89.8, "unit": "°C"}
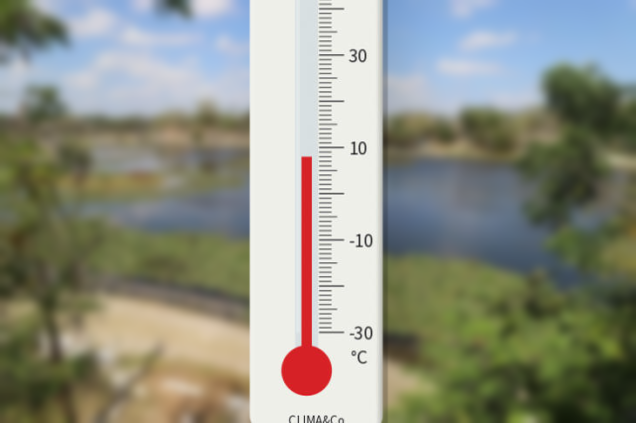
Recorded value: {"value": 8, "unit": "°C"}
